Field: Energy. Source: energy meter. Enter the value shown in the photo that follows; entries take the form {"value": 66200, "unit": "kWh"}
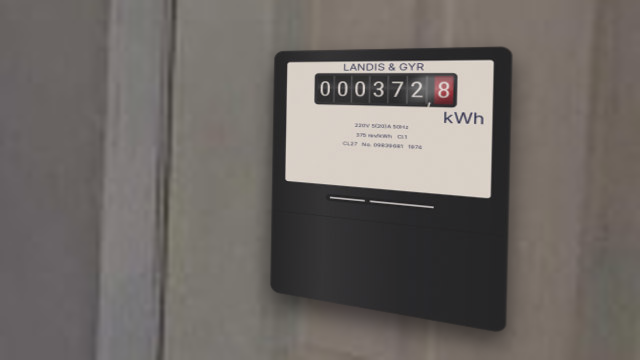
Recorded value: {"value": 372.8, "unit": "kWh"}
